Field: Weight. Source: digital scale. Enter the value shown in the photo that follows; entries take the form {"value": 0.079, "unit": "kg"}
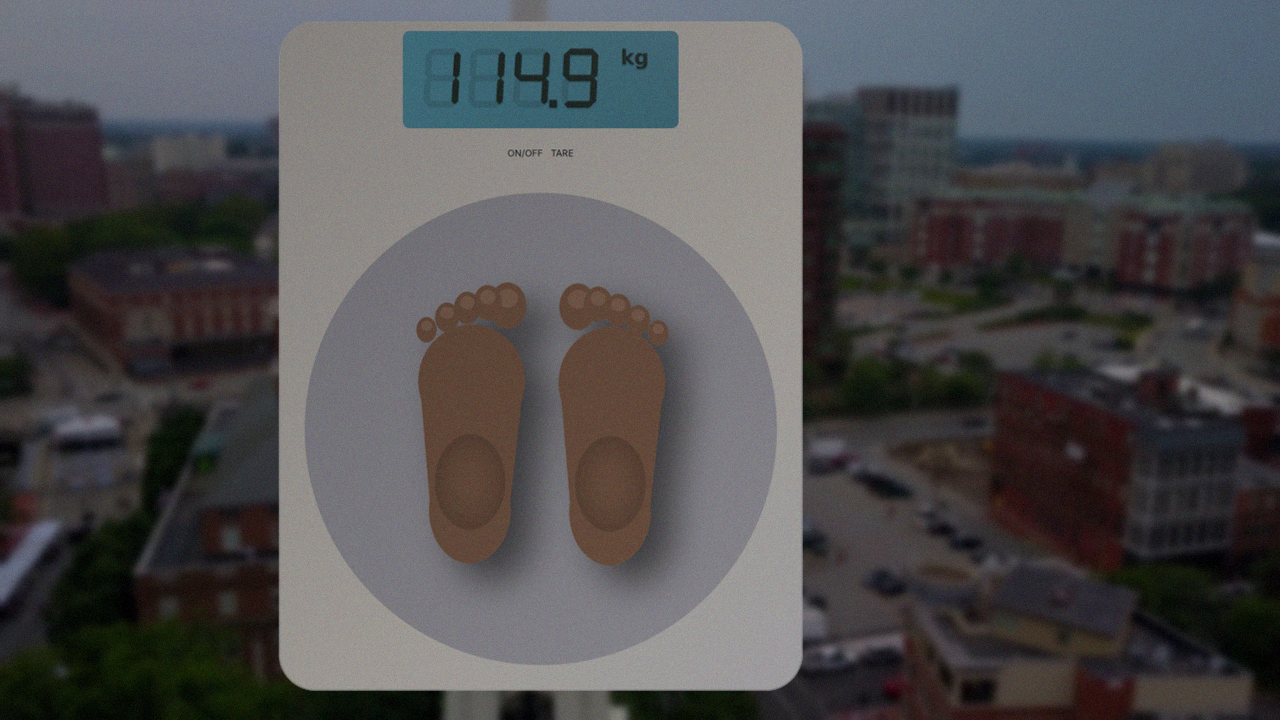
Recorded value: {"value": 114.9, "unit": "kg"}
